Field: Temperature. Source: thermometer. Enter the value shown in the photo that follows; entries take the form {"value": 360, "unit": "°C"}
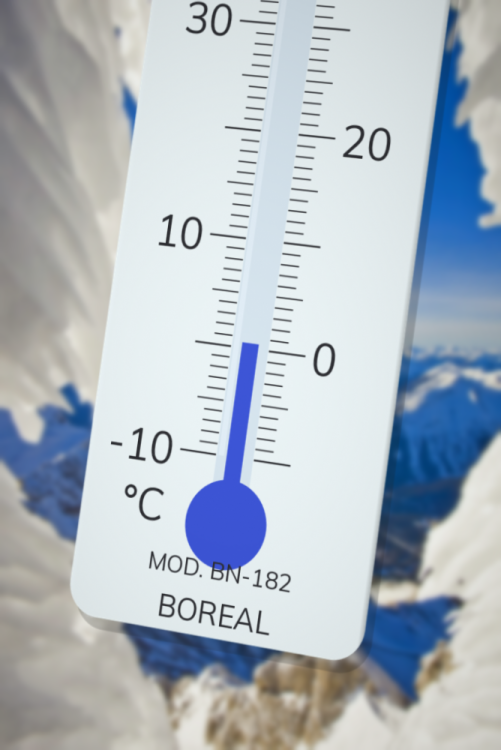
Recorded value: {"value": 0.5, "unit": "°C"}
